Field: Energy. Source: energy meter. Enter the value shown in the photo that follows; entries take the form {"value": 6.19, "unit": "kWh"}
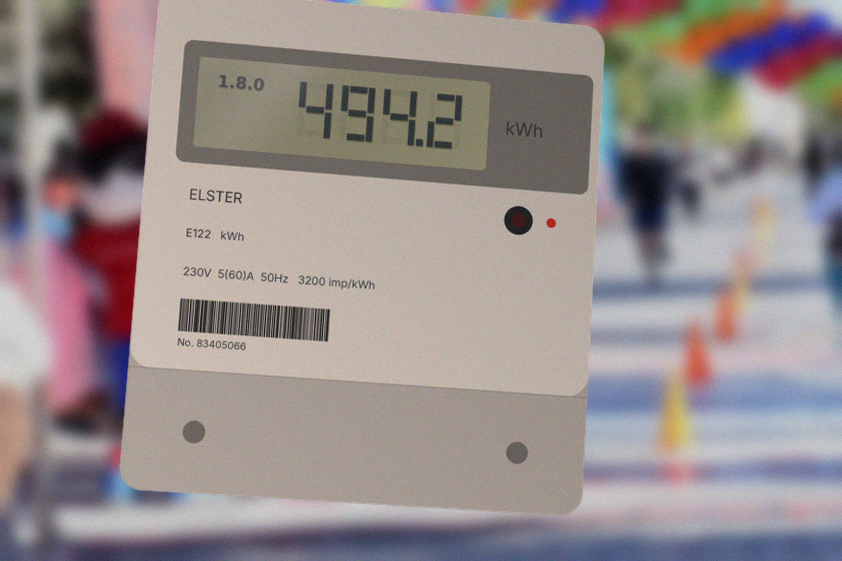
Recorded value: {"value": 494.2, "unit": "kWh"}
